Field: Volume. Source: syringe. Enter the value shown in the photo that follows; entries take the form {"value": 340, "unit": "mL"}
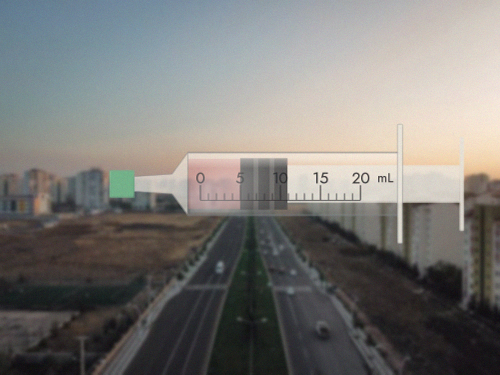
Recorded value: {"value": 5, "unit": "mL"}
